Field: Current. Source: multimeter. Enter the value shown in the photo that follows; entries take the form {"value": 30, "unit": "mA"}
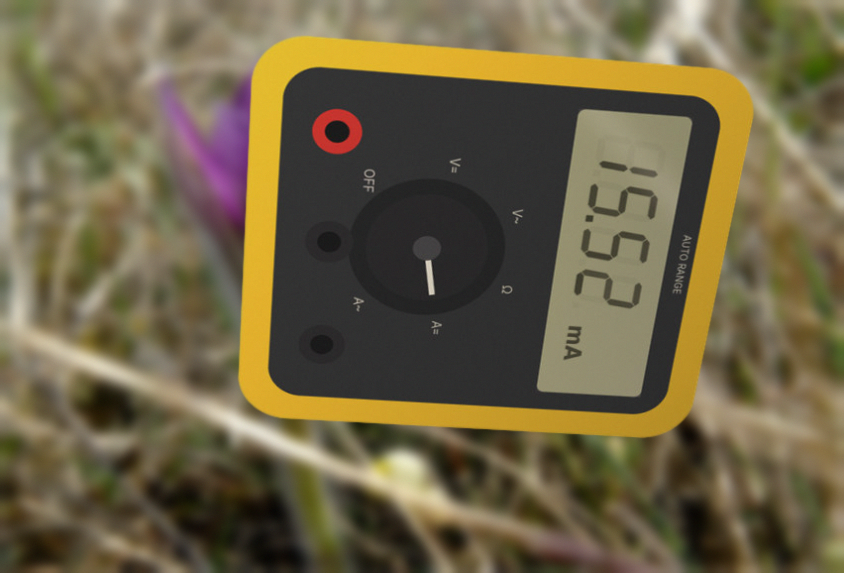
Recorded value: {"value": 15.52, "unit": "mA"}
